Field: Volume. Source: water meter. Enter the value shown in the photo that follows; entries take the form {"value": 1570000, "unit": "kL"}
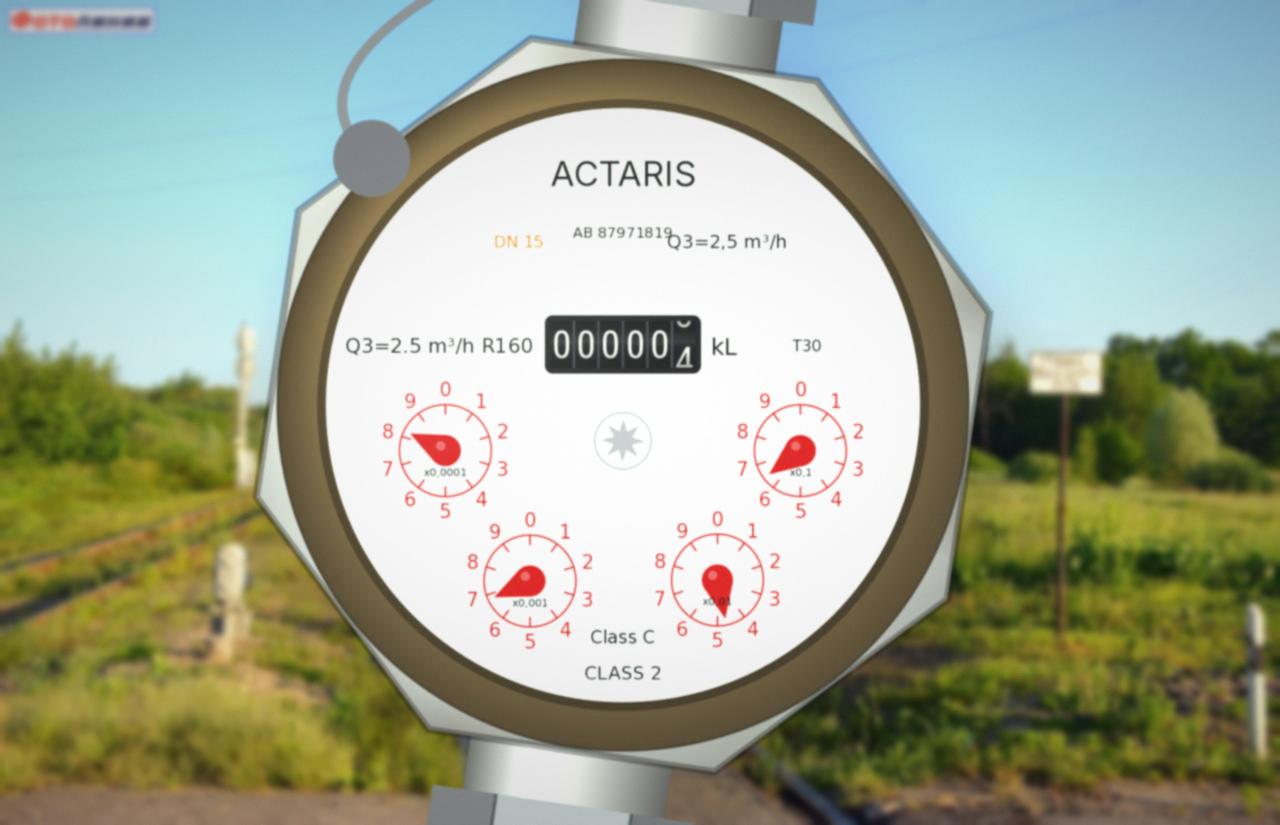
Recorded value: {"value": 3.6468, "unit": "kL"}
